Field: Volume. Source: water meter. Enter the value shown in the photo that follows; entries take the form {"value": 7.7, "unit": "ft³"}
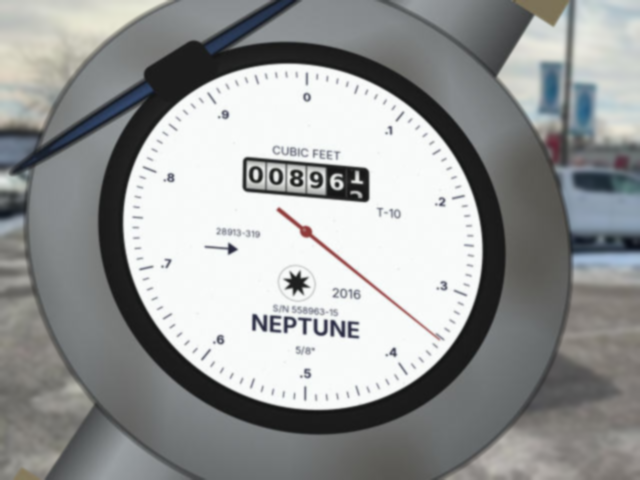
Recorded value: {"value": 8961.35, "unit": "ft³"}
